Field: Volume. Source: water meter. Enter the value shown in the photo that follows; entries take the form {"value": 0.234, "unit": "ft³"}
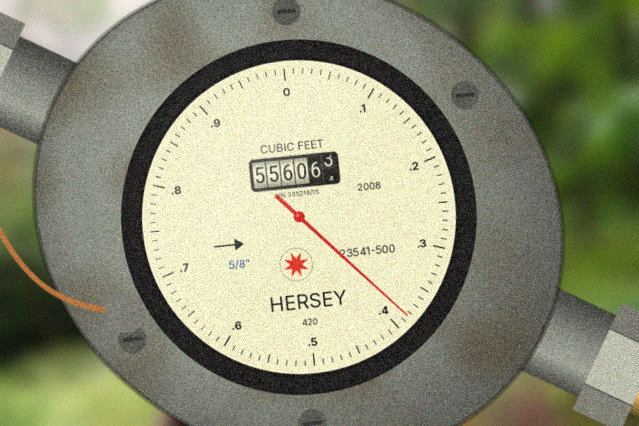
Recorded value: {"value": 556063.38, "unit": "ft³"}
